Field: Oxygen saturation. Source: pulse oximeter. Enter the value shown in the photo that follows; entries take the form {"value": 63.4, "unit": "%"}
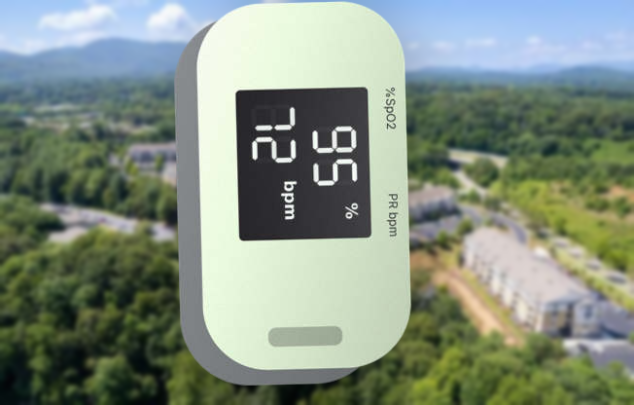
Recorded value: {"value": 95, "unit": "%"}
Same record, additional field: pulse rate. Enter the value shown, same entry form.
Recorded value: {"value": 72, "unit": "bpm"}
